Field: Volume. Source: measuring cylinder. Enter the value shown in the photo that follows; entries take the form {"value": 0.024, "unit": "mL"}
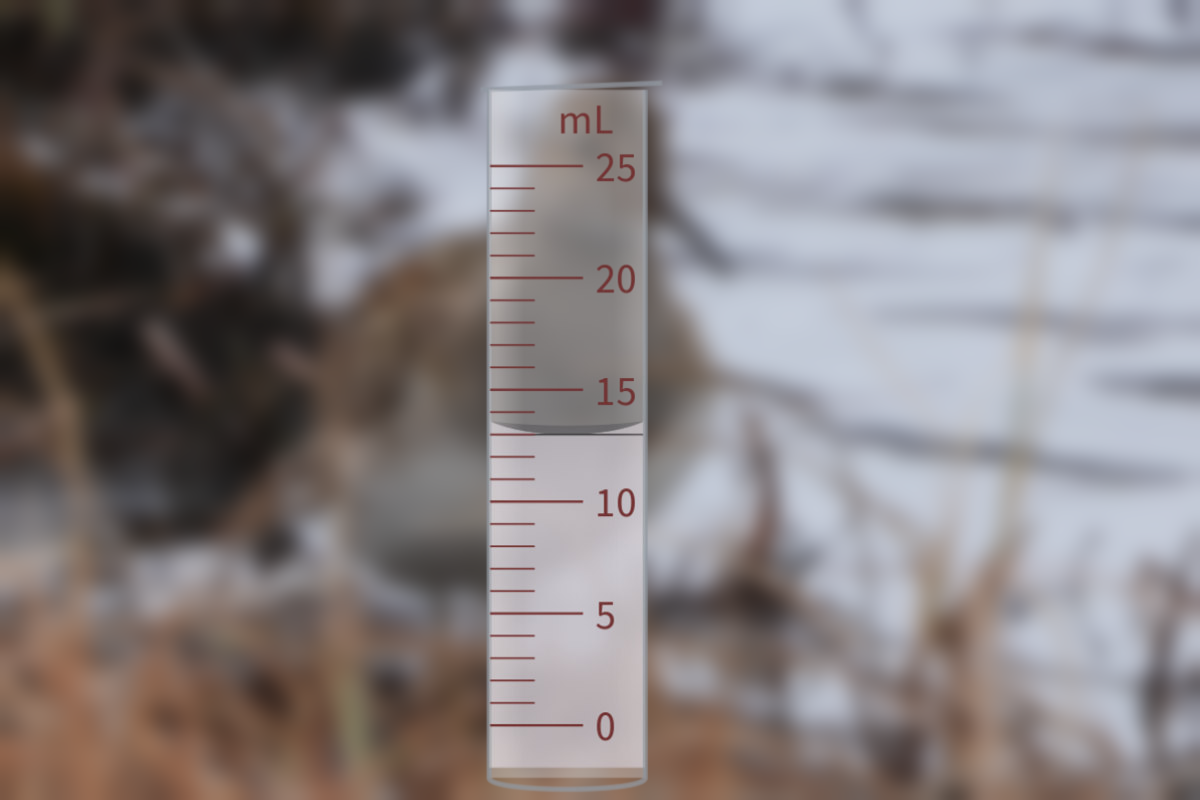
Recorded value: {"value": 13, "unit": "mL"}
